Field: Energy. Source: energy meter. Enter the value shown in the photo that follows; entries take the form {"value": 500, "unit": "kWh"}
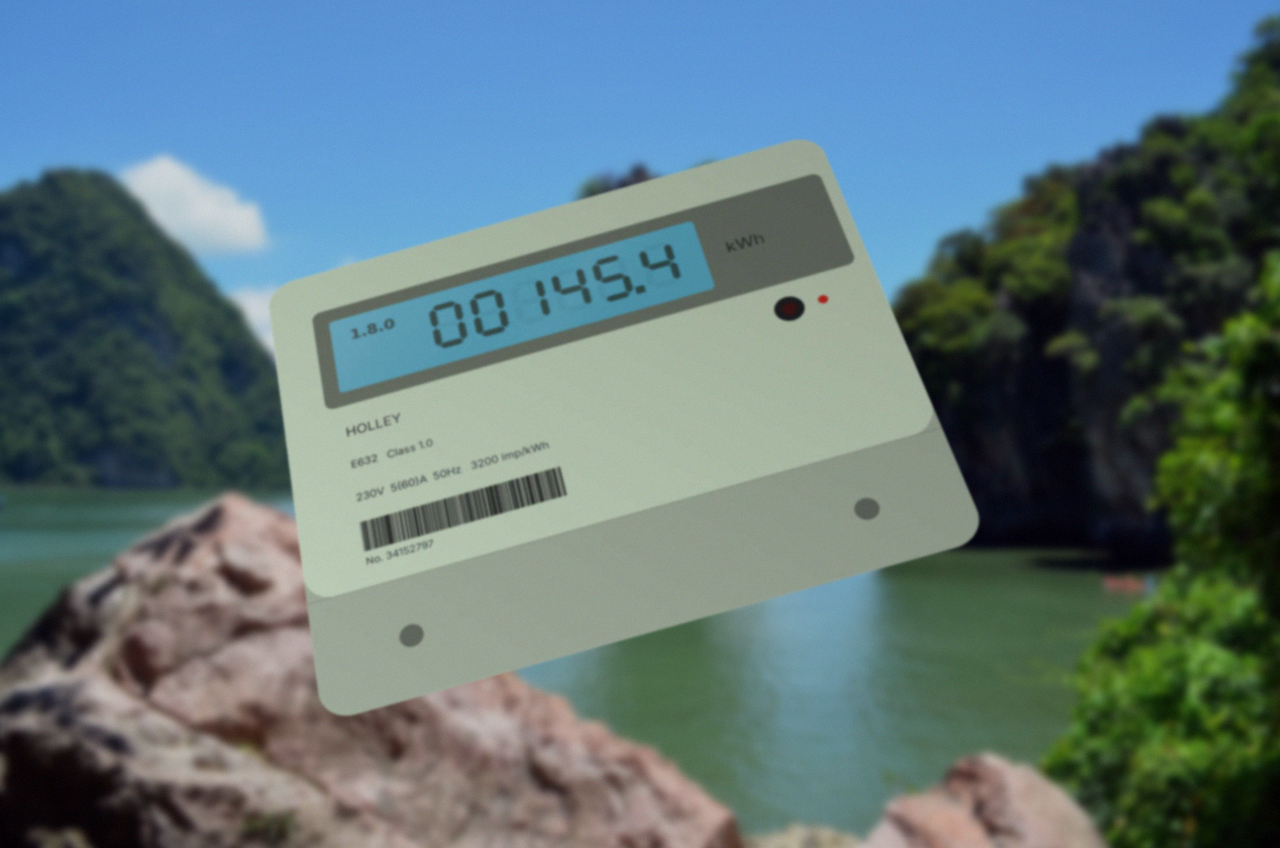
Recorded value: {"value": 145.4, "unit": "kWh"}
